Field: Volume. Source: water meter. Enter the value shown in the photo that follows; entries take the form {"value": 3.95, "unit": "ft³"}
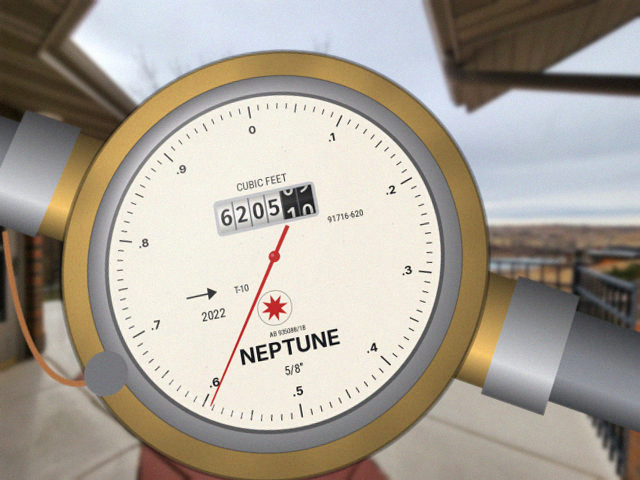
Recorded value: {"value": 620509.59, "unit": "ft³"}
